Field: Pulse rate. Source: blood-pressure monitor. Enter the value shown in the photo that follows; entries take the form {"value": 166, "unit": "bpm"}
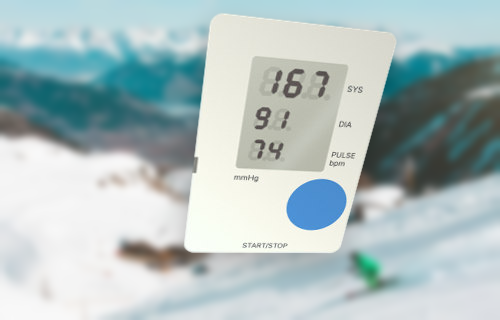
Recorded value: {"value": 74, "unit": "bpm"}
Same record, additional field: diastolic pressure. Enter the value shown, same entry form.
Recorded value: {"value": 91, "unit": "mmHg"}
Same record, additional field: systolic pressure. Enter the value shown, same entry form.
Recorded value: {"value": 167, "unit": "mmHg"}
